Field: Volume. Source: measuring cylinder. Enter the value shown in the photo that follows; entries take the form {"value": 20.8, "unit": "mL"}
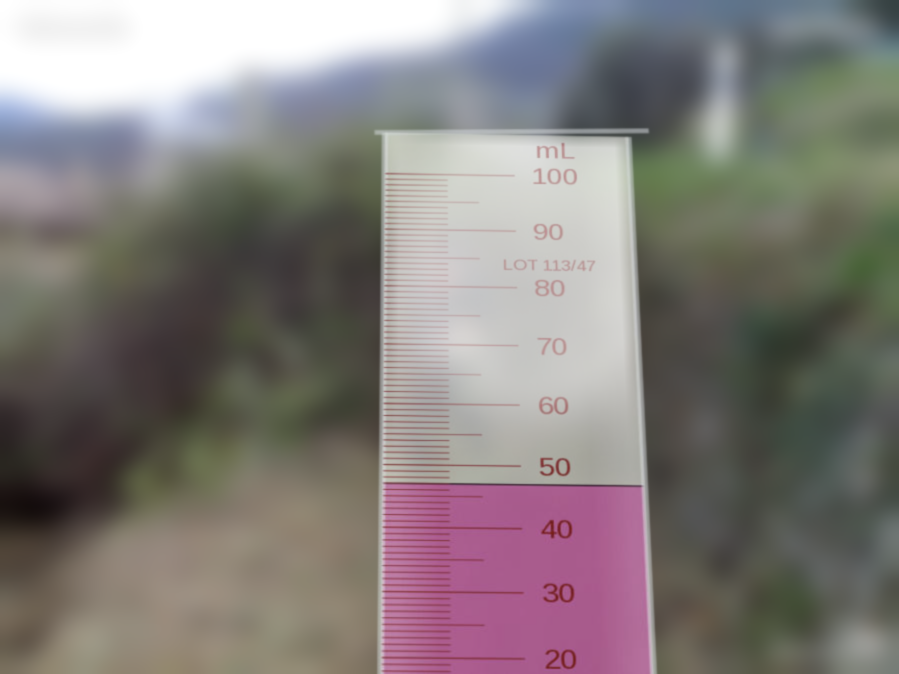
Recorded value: {"value": 47, "unit": "mL"}
